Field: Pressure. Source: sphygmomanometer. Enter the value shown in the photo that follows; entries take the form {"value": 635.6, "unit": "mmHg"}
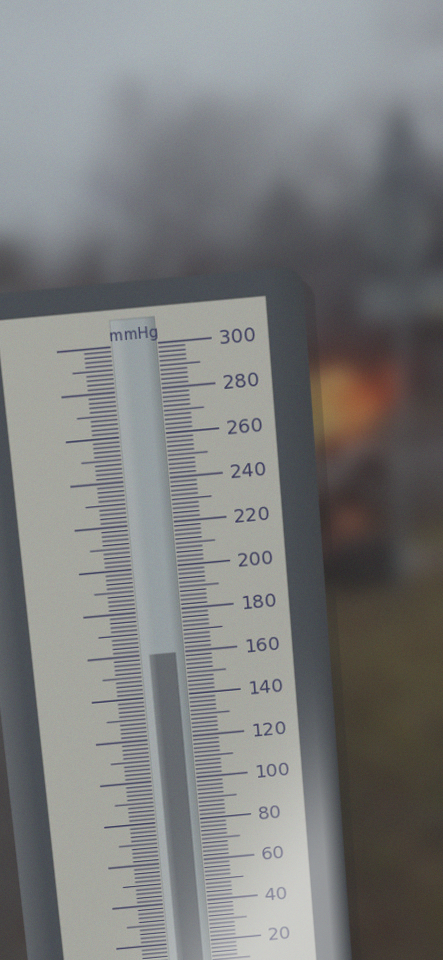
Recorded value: {"value": 160, "unit": "mmHg"}
